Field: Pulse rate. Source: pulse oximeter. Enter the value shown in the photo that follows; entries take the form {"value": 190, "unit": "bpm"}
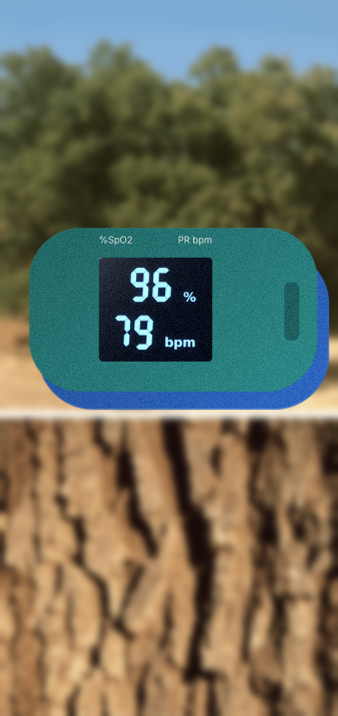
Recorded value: {"value": 79, "unit": "bpm"}
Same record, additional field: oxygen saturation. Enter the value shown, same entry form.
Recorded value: {"value": 96, "unit": "%"}
